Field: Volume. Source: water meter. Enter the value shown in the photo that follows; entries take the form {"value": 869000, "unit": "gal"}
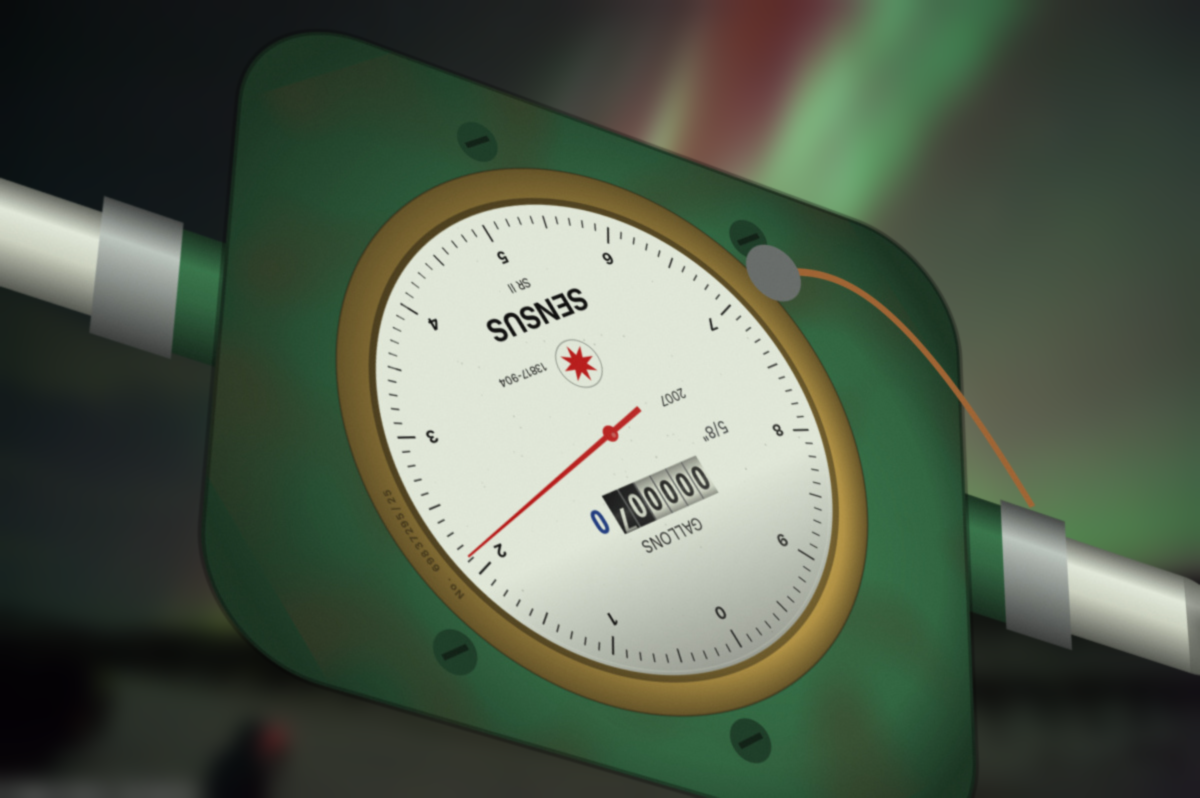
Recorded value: {"value": 72.1, "unit": "gal"}
